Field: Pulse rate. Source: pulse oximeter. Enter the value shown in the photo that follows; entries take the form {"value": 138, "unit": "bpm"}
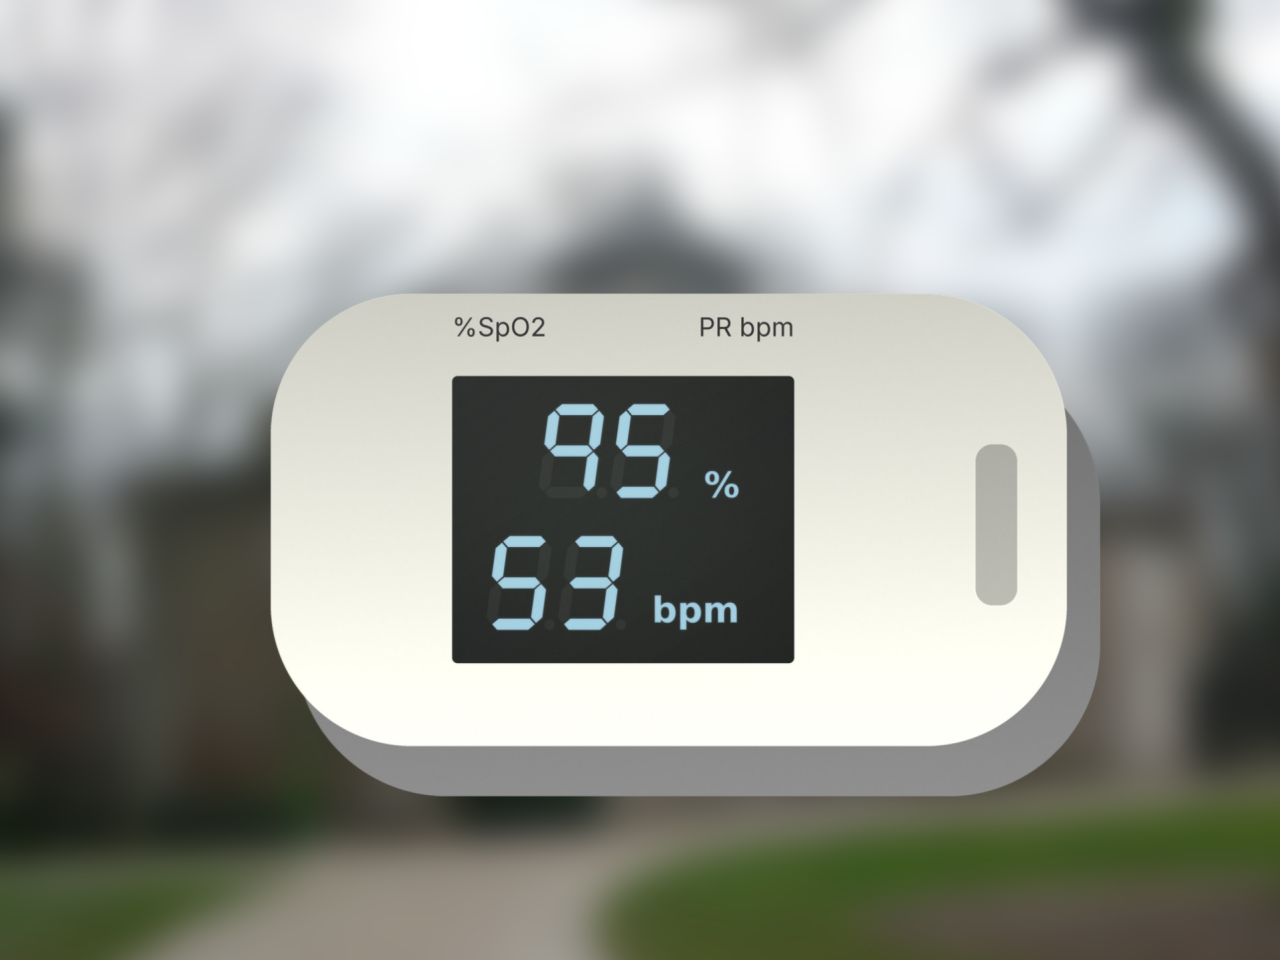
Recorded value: {"value": 53, "unit": "bpm"}
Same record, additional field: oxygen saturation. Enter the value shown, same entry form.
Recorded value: {"value": 95, "unit": "%"}
